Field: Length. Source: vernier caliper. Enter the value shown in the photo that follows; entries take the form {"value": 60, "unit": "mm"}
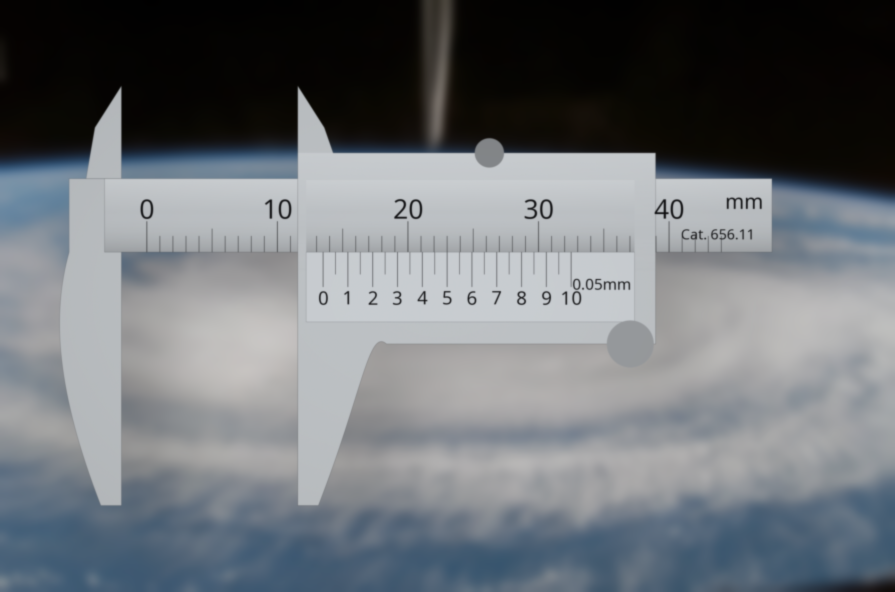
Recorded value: {"value": 13.5, "unit": "mm"}
